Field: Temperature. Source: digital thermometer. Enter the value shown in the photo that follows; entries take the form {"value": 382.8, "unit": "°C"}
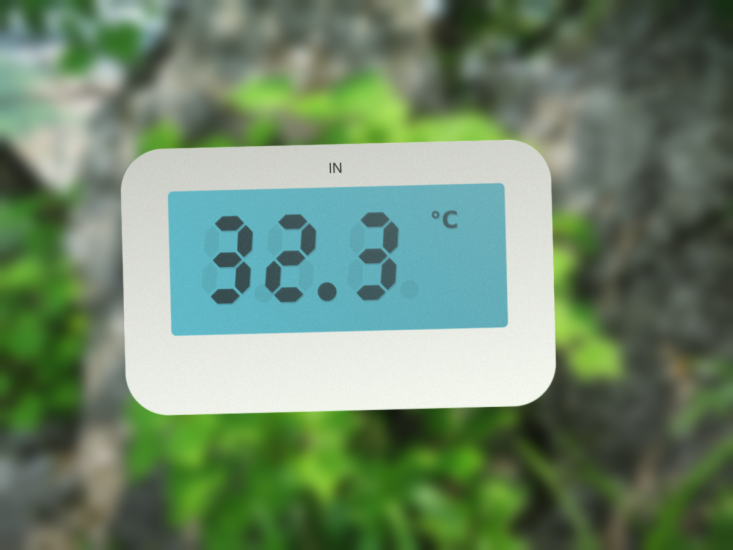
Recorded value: {"value": 32.3, "unit": "°C"}
